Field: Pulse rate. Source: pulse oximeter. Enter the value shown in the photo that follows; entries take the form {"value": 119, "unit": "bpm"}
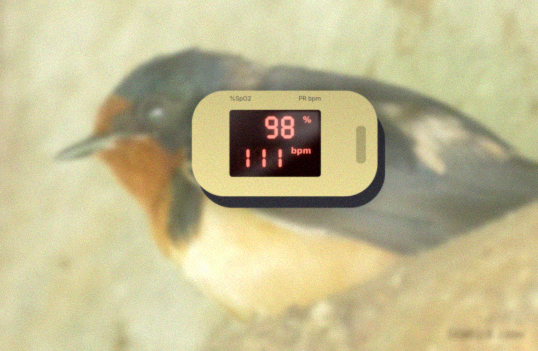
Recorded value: {"value": 111, "unit": "bpm"}
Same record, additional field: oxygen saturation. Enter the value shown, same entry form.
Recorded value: {"value": 98, "unit": "%"}
